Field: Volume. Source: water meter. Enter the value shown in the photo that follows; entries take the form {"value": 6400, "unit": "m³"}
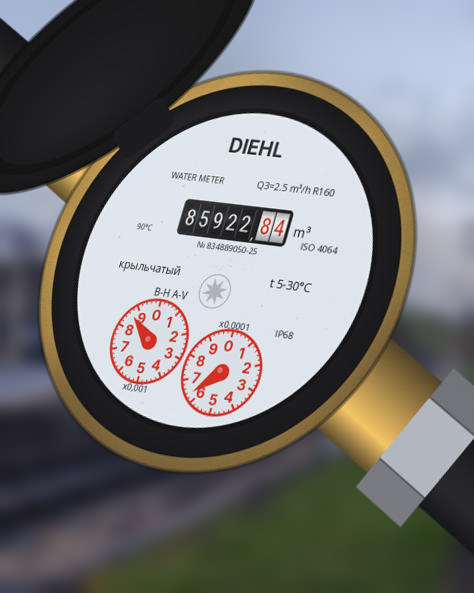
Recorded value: {"value": 85922.8486, "unit": "m³"}
